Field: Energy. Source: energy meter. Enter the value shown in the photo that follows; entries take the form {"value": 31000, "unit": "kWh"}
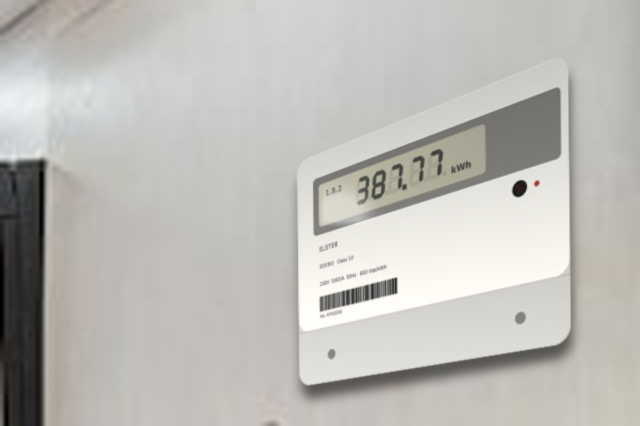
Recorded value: {"value": 387.77, "unit": "kWh"}
